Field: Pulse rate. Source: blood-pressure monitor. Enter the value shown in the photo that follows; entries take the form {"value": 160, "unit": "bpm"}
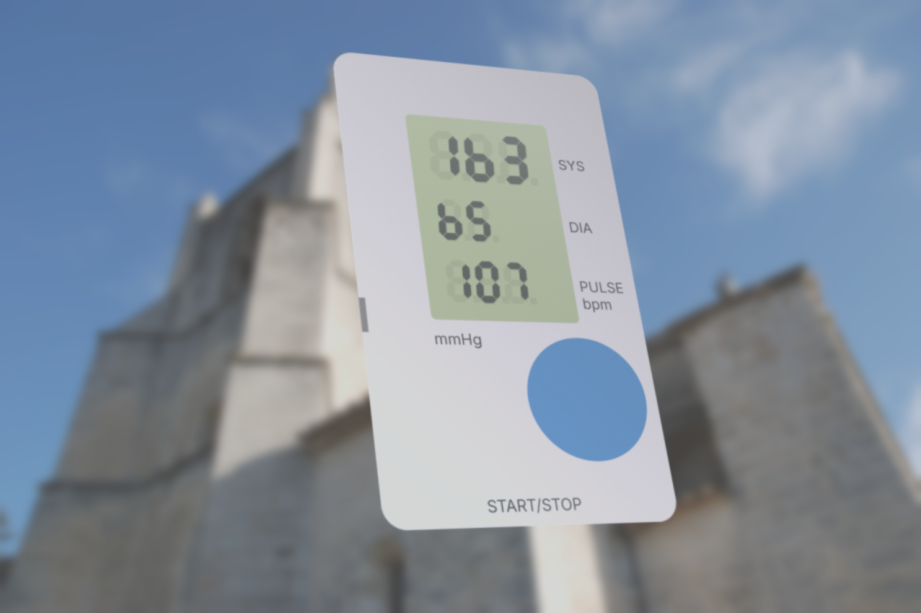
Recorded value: {"value": 107, "unit": "bpm"}
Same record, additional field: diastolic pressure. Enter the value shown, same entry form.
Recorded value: {"value": 65, "unit": "mmHg"}
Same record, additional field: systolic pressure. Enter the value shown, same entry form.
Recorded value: {"value": 163, "unit": "mmHg"}
